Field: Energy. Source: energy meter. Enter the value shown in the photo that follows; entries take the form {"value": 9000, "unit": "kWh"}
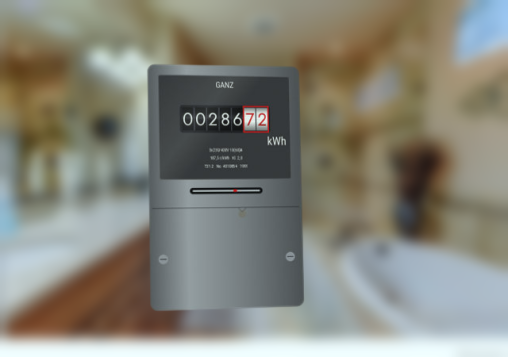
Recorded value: {"value": 286.72, "unit": "kWh"}
